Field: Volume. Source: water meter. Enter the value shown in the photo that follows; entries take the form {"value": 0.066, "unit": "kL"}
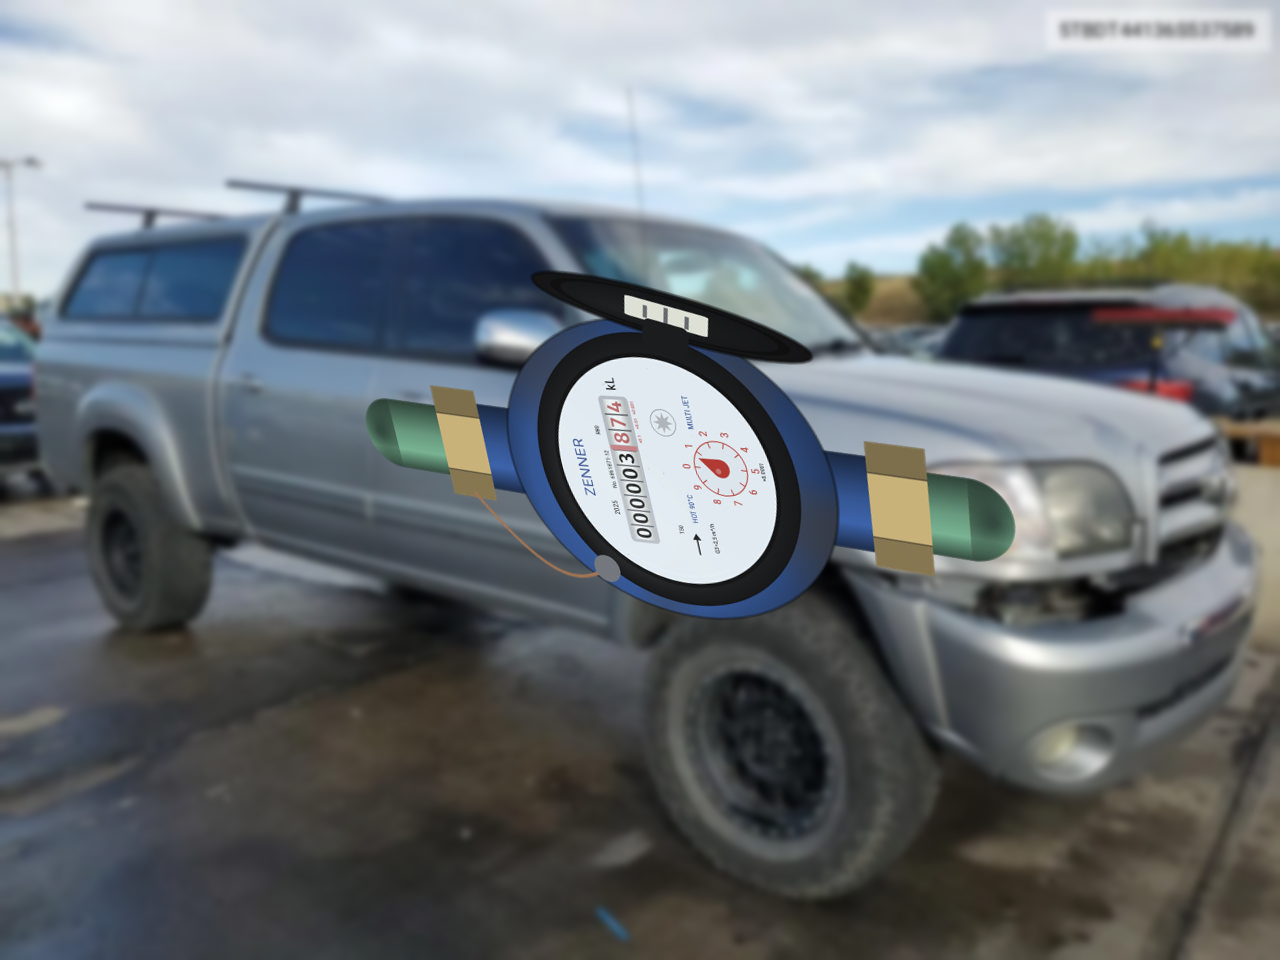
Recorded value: {"value": 3.8740, "unit": "kL"}
